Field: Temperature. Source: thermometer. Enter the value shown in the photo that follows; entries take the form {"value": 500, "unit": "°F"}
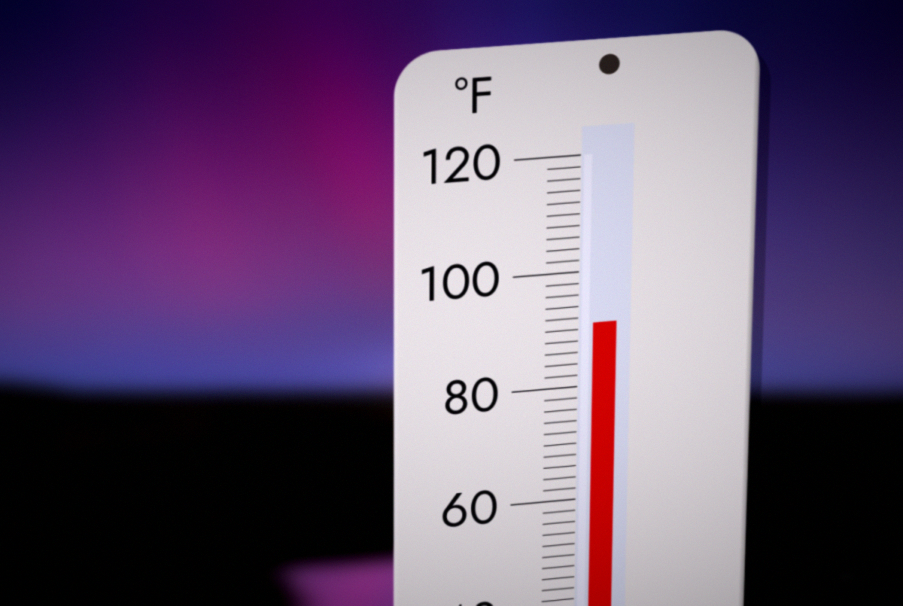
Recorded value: {"value": 91, "unit": "°F"}
